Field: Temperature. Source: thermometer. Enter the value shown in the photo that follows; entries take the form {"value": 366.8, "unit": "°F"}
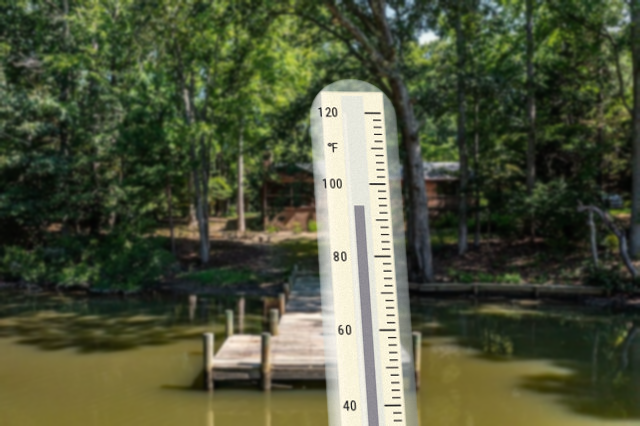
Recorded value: {"value": 94, "unit": "°F"}
